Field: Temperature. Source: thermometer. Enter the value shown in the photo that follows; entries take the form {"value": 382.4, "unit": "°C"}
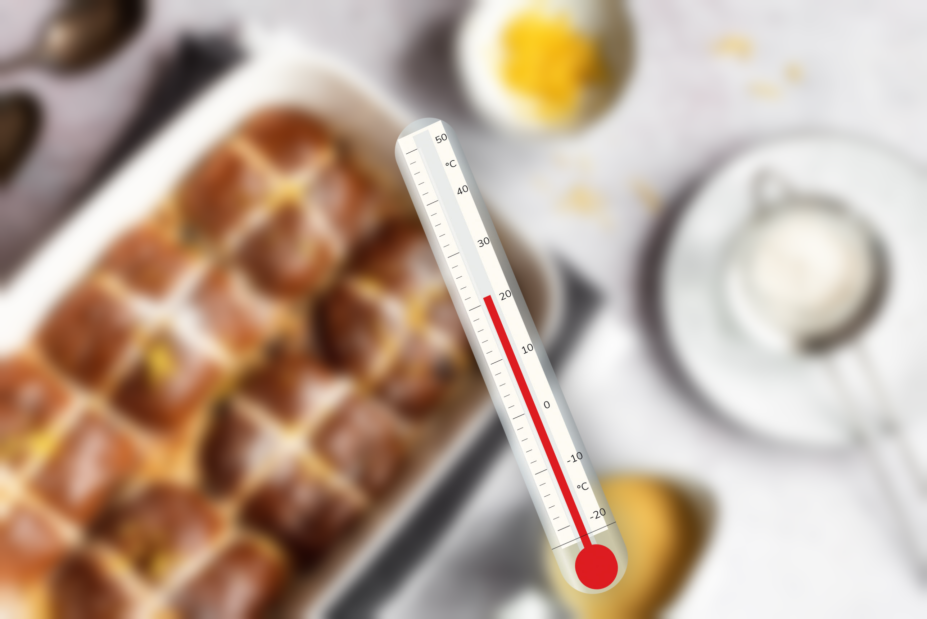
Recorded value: {"value": 21, "unit": "°C"}
